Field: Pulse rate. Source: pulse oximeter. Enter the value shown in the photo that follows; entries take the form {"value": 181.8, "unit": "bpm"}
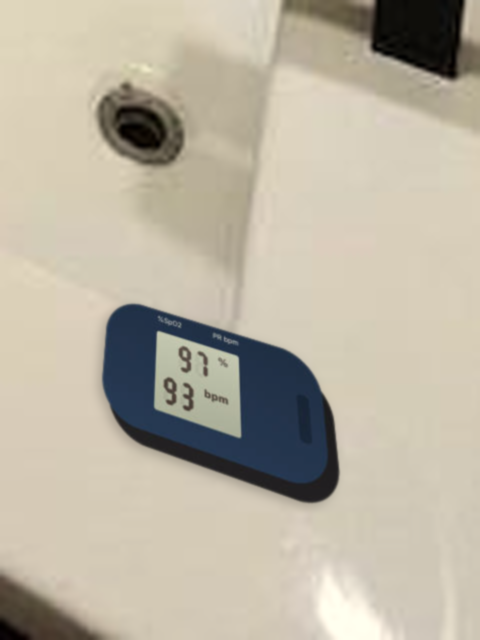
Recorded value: {"value": 93, "unit": "bpm"}
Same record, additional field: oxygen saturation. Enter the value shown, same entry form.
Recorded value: {"value": 97, "unit": "%"}
